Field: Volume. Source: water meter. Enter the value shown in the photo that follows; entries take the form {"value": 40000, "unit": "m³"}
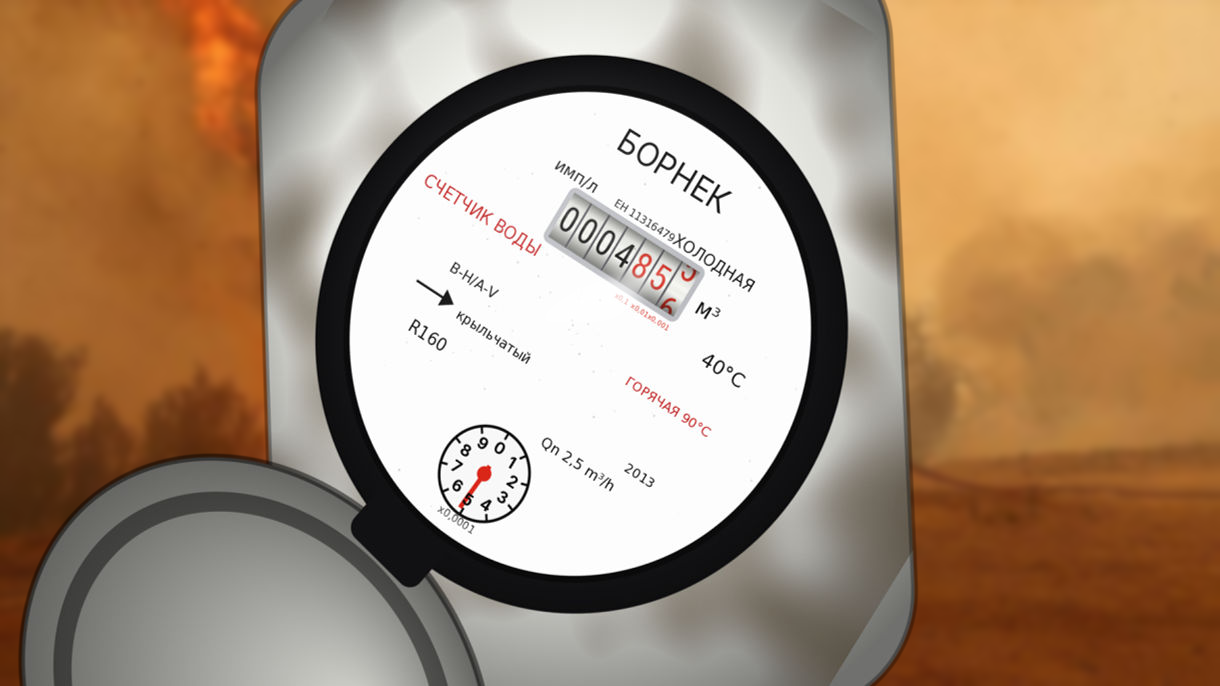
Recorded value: {"value": 4.8555, "unit": "m³"}
